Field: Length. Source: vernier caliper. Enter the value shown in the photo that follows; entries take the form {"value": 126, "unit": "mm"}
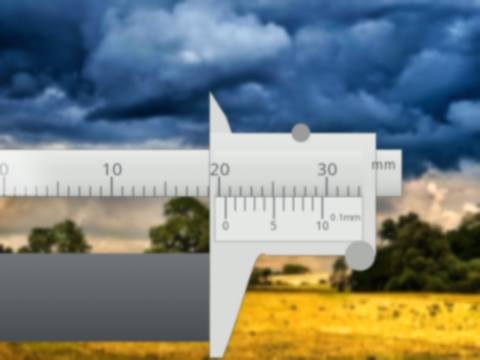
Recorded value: {"value": 20.6, "unit": "mm"}
